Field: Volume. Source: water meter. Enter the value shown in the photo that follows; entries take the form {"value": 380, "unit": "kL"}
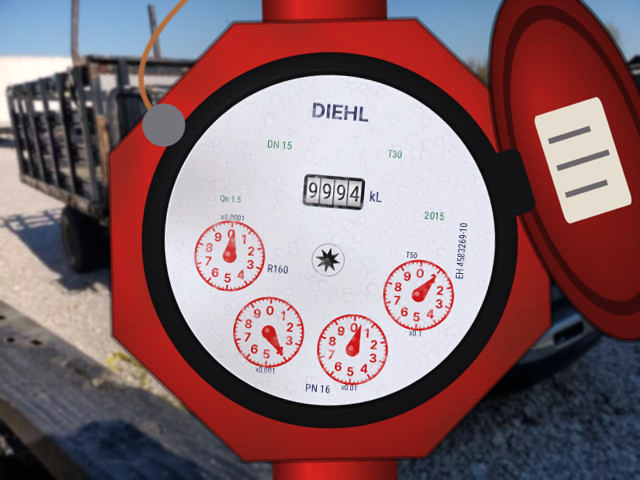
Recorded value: {"value": 9994.1040, "unit": "kL"}
